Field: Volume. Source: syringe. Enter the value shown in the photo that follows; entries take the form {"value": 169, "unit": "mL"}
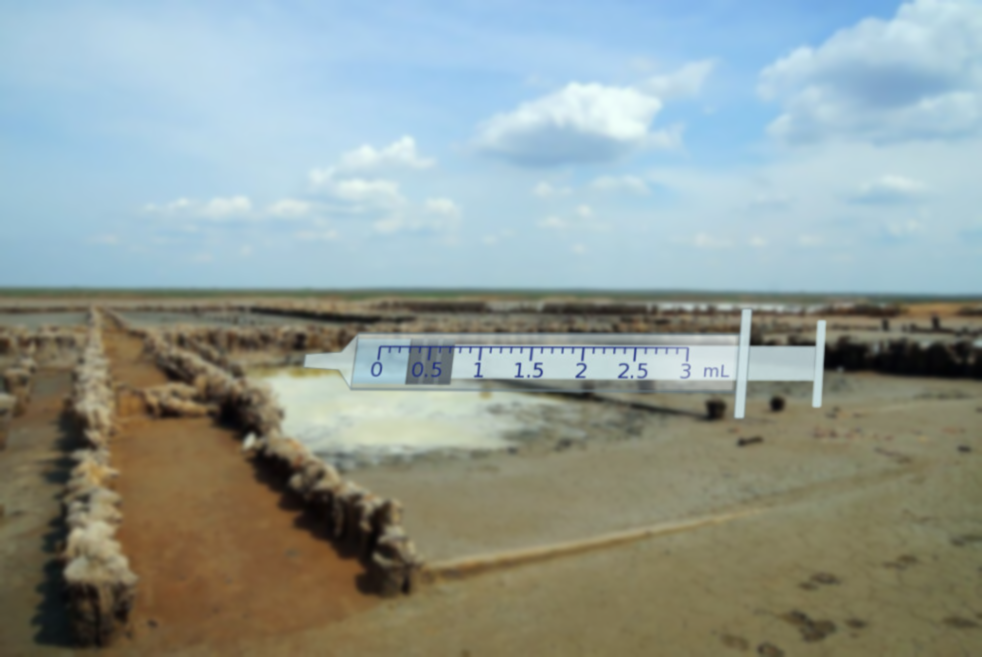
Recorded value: {"value": 0.3, "unit": "mL"}
